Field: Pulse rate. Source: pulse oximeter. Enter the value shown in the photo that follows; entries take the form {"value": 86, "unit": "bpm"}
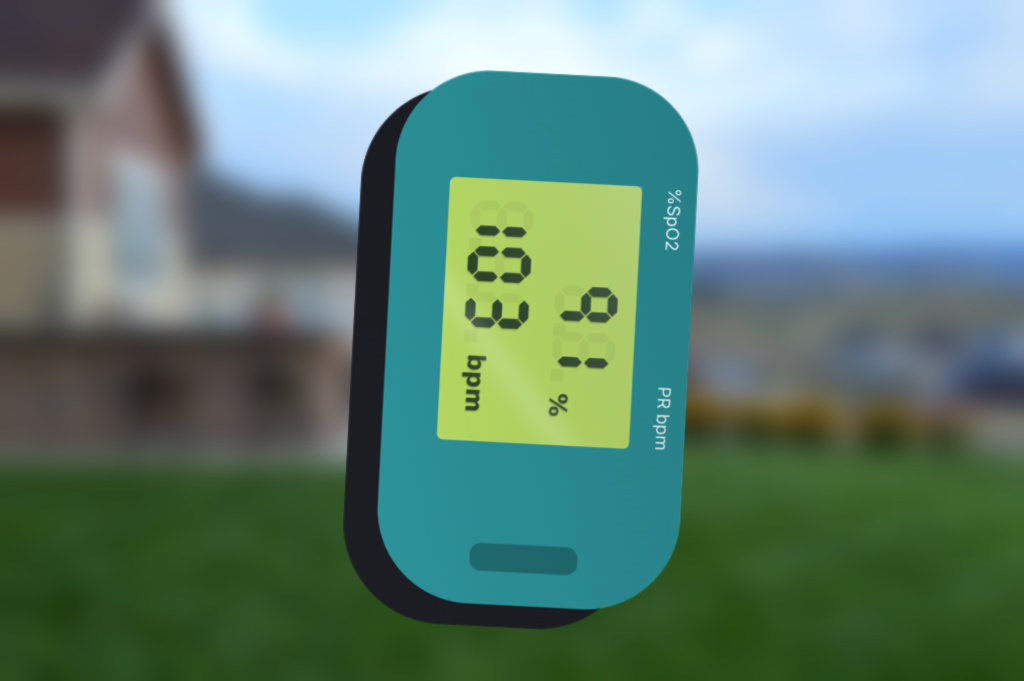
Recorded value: {"value": 103, "unit": "bpm"}
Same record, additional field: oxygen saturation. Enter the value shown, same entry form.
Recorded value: {"value": 91, "unit": "%"}
